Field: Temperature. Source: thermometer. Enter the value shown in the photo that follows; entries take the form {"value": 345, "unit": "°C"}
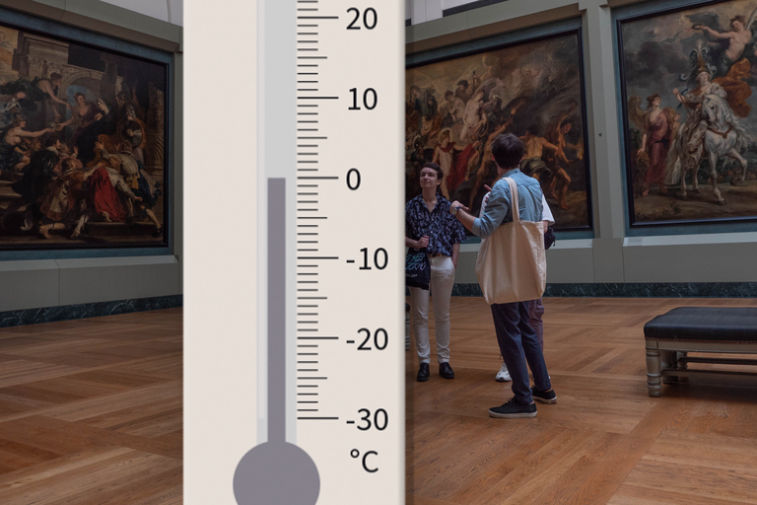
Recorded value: {"value": 0, "unit": "°C"}
